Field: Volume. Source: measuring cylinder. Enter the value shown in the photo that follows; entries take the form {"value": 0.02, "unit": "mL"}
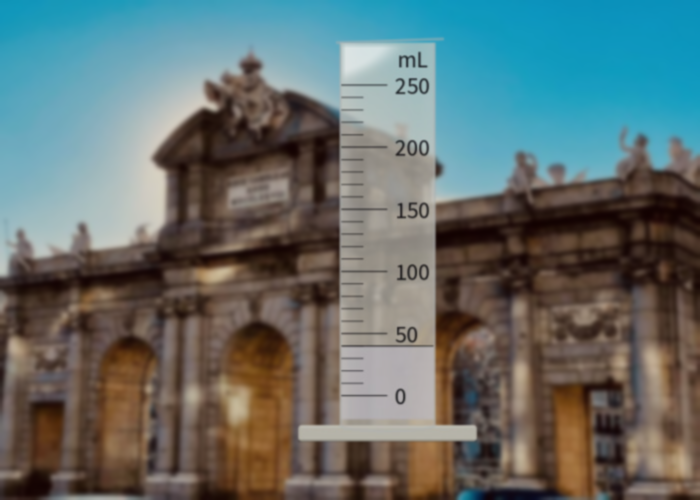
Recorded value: {"value": 40, "unit": "mL"}
